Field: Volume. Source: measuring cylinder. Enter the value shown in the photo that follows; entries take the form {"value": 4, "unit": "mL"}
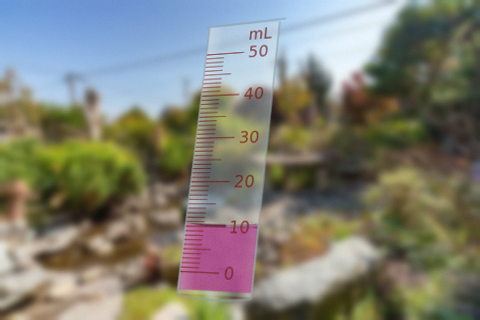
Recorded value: {"value": 10, "unit": "mL"}
